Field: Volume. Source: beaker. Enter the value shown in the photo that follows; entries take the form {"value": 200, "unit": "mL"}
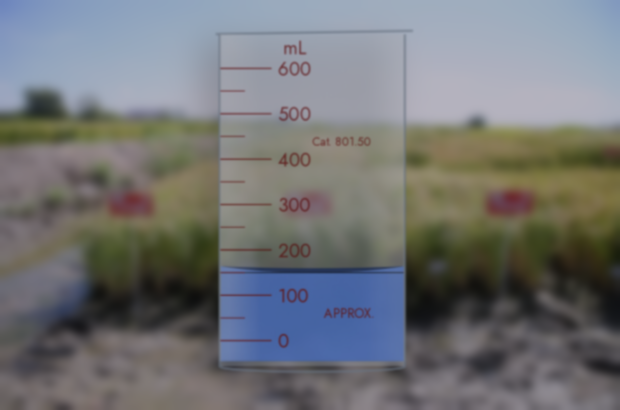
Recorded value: {"value": 150, "unit": "mL"}
